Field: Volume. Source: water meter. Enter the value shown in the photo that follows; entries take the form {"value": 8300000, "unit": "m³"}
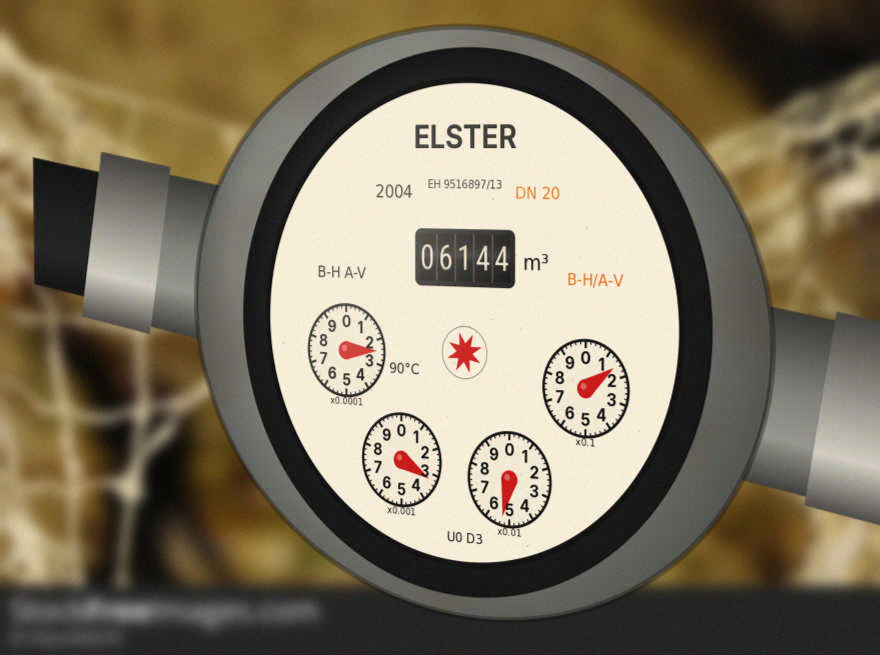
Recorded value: {"value": 6144.1532, "unit": "m³"}
